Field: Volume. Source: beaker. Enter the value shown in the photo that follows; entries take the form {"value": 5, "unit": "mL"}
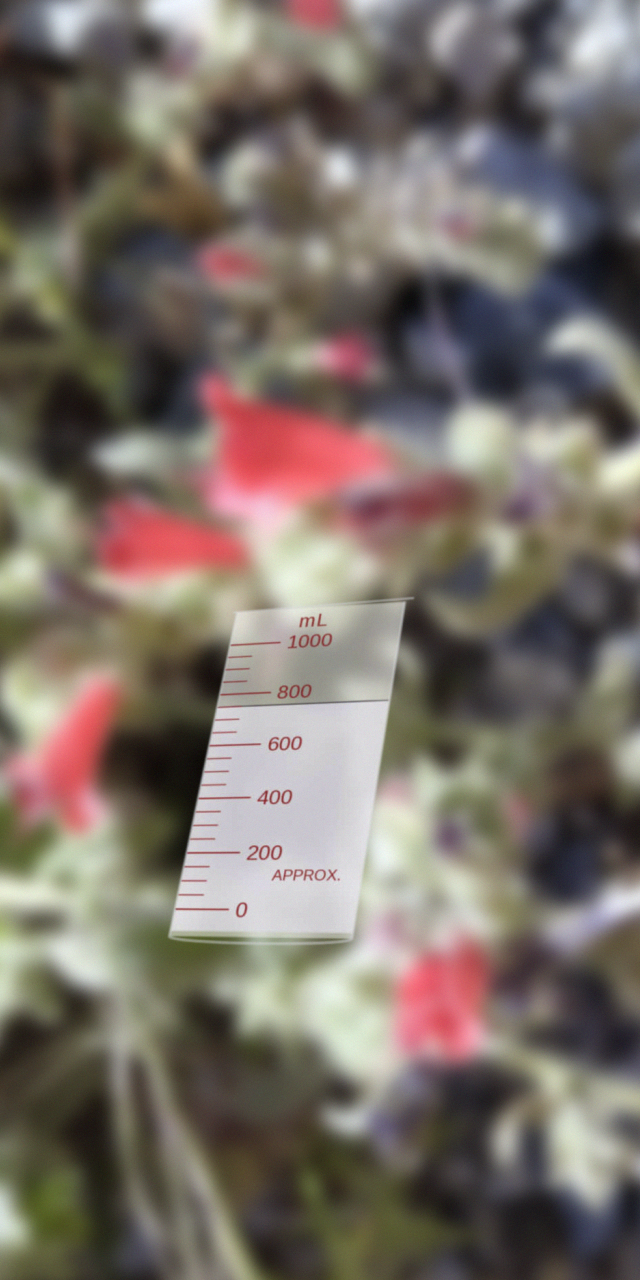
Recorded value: {"value": 750, "unit": "mL"}
